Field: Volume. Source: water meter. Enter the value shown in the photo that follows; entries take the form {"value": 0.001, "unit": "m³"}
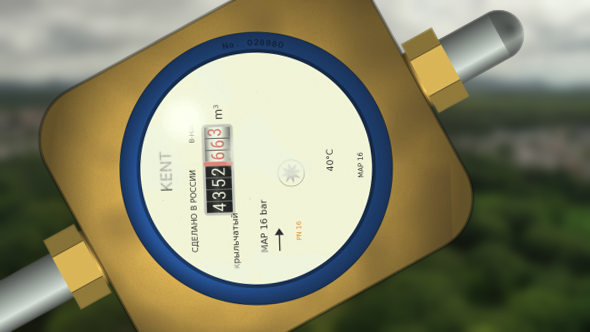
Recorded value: {"value": 4352.663, "unit": "m³"}
